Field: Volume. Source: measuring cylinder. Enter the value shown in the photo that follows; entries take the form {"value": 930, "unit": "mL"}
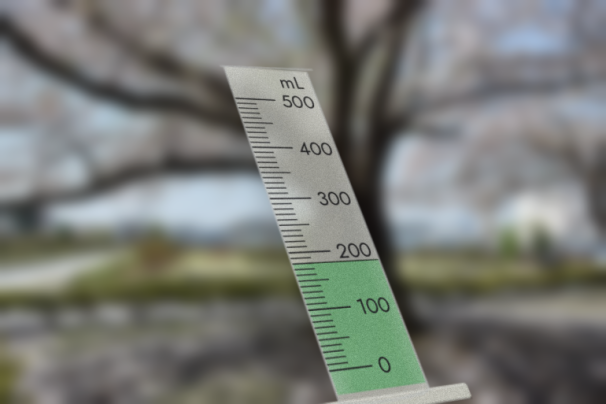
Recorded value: {"value": 180, "unit": "mL"}
